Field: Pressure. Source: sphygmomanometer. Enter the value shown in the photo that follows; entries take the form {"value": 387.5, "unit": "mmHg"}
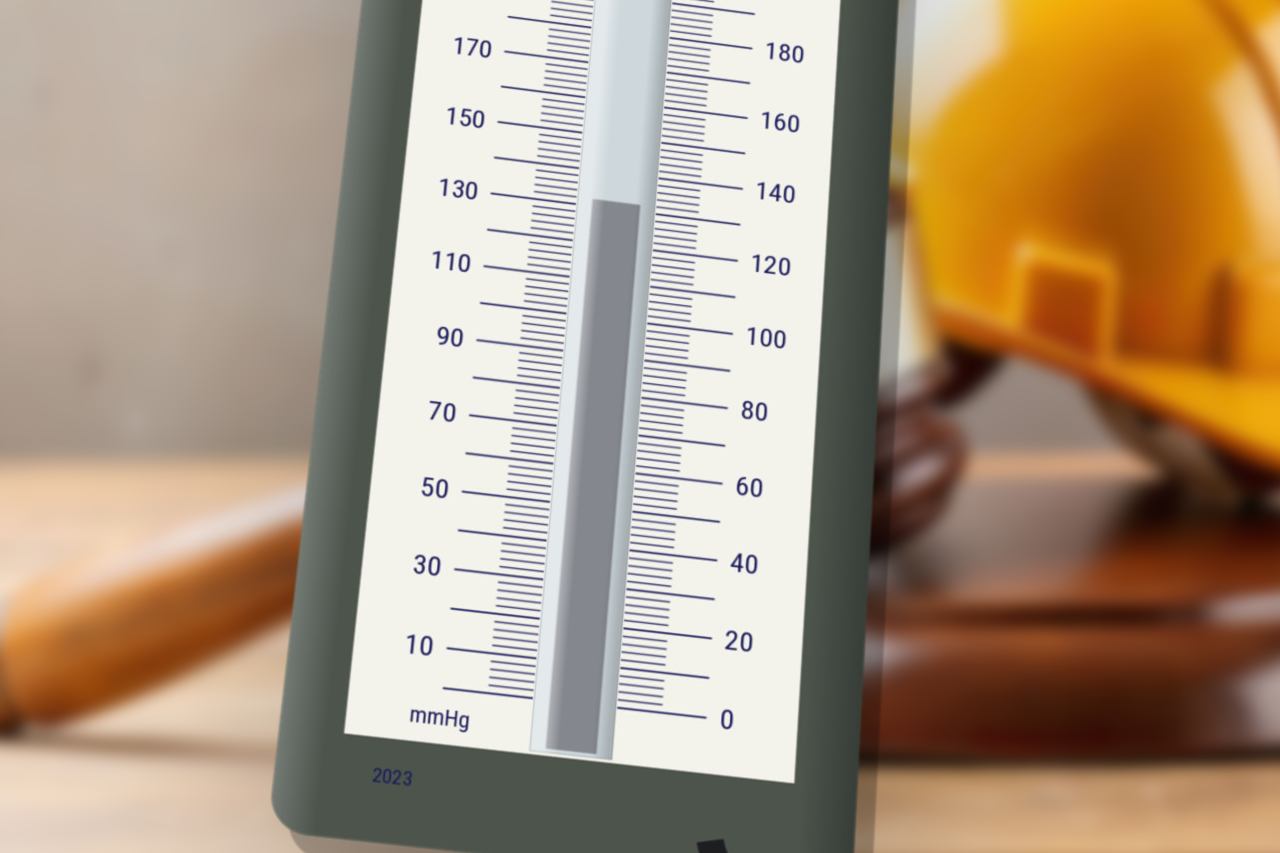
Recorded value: {"value": 132, "unit": "mmHg"}
